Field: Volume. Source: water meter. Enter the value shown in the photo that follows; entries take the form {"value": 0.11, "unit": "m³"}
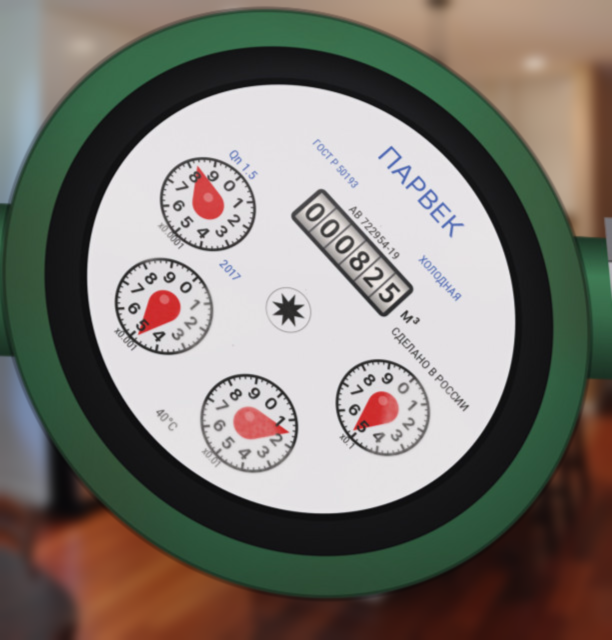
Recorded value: {"value": 825.5148, "unit": "m³"}
